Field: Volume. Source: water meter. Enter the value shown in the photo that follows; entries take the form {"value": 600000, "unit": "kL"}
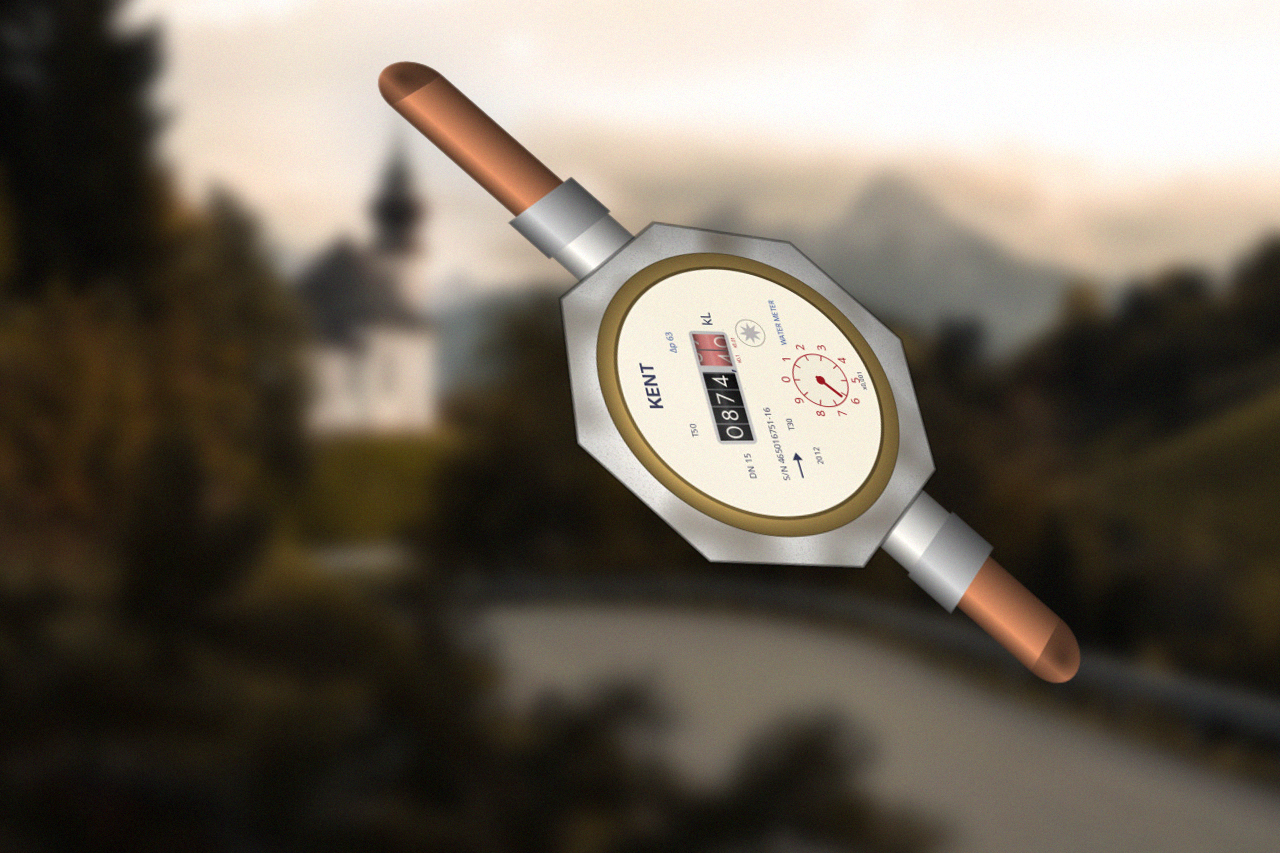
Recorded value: {"value": 874.396, "unit": "kL"}
